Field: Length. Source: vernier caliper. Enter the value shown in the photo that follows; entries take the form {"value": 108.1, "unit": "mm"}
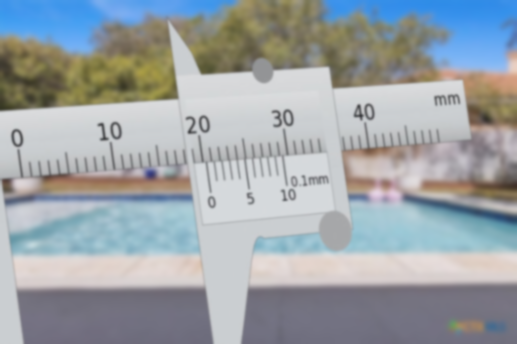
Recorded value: {"value": 20.4, "unit": "mm"}
